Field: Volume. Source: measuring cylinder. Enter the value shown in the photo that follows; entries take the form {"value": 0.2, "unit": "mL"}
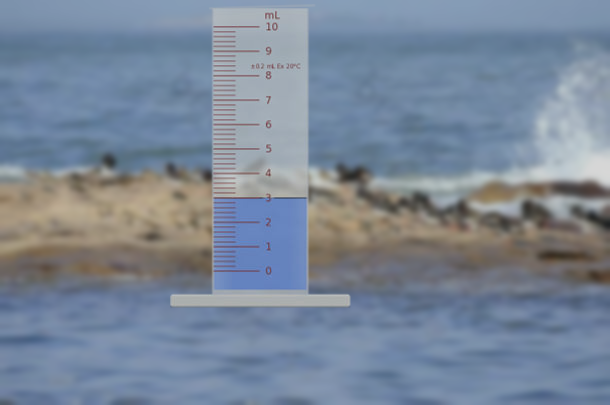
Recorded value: {"value": 3, "unit": "mL"}
